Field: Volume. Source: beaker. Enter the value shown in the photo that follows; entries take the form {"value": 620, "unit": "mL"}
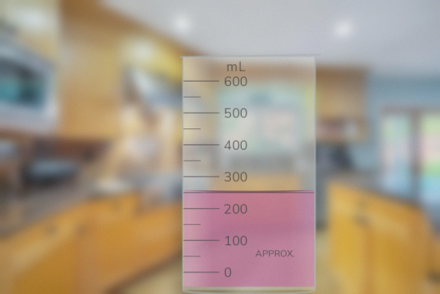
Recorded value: {"value": 250, "unit": "mL"}
